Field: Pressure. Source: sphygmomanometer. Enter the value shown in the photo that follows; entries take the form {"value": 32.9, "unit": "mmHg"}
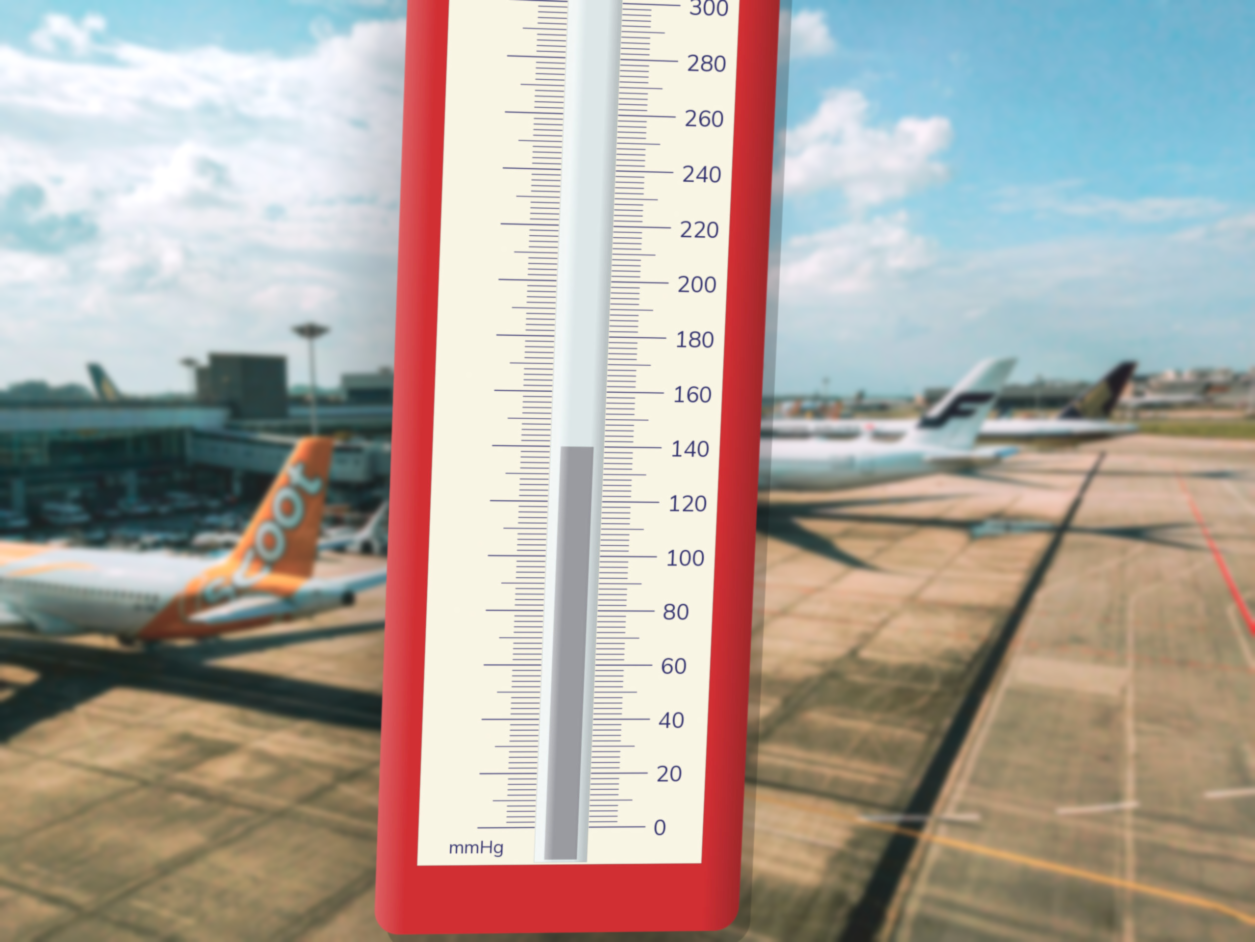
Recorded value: {"value": 140, "unit": "mmHg"}
